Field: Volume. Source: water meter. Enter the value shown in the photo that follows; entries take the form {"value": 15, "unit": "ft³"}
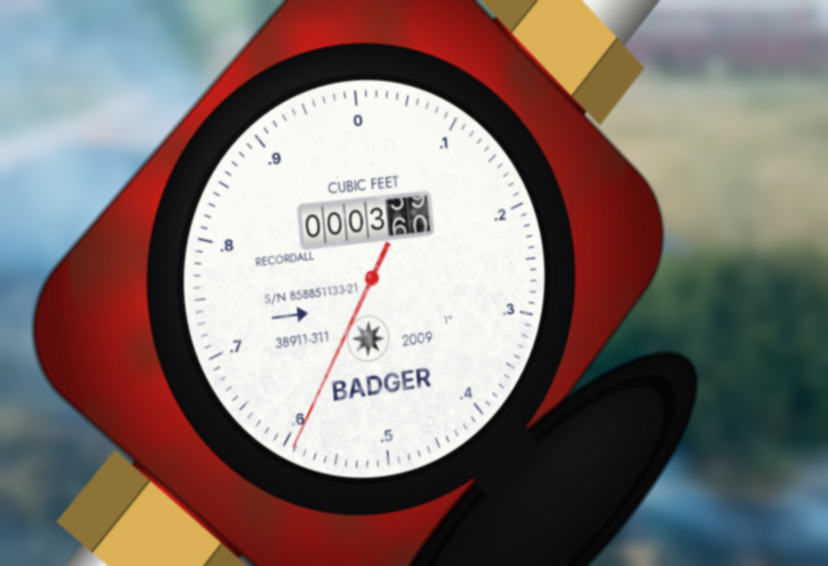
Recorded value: {"value": 359.59, "unit": "ft³"}
